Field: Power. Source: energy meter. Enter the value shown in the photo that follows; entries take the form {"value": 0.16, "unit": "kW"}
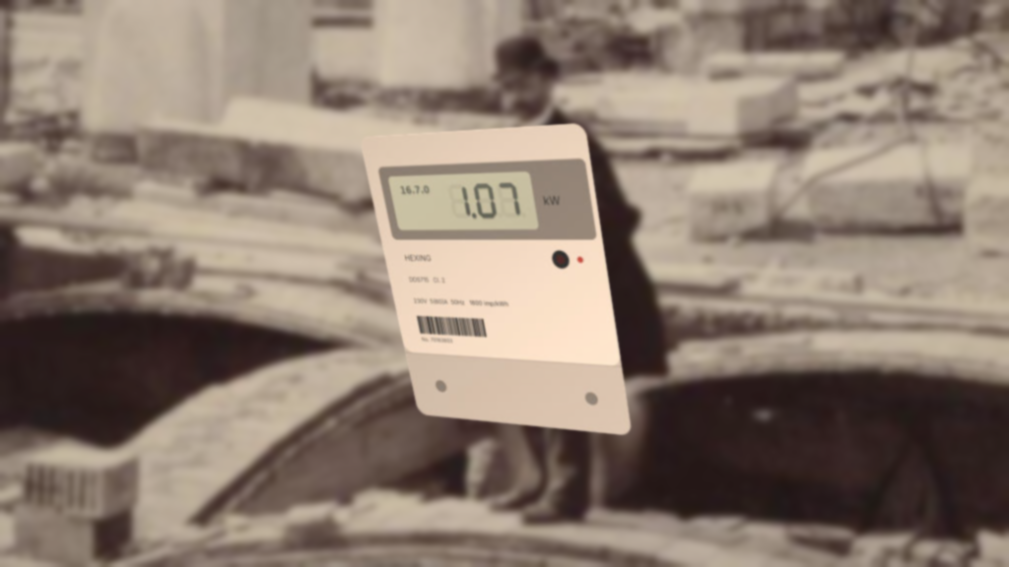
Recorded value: {"value": 1.07, "unit": "kW"}
